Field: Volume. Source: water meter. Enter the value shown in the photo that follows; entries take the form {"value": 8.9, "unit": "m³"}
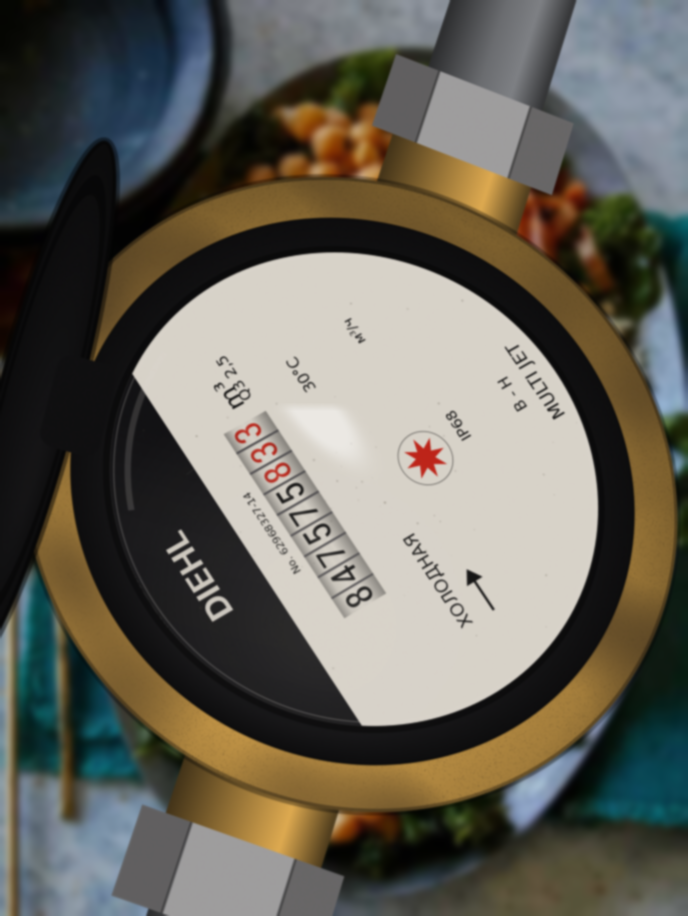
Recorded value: {"value": 847575.833, "unit": "m³"}
